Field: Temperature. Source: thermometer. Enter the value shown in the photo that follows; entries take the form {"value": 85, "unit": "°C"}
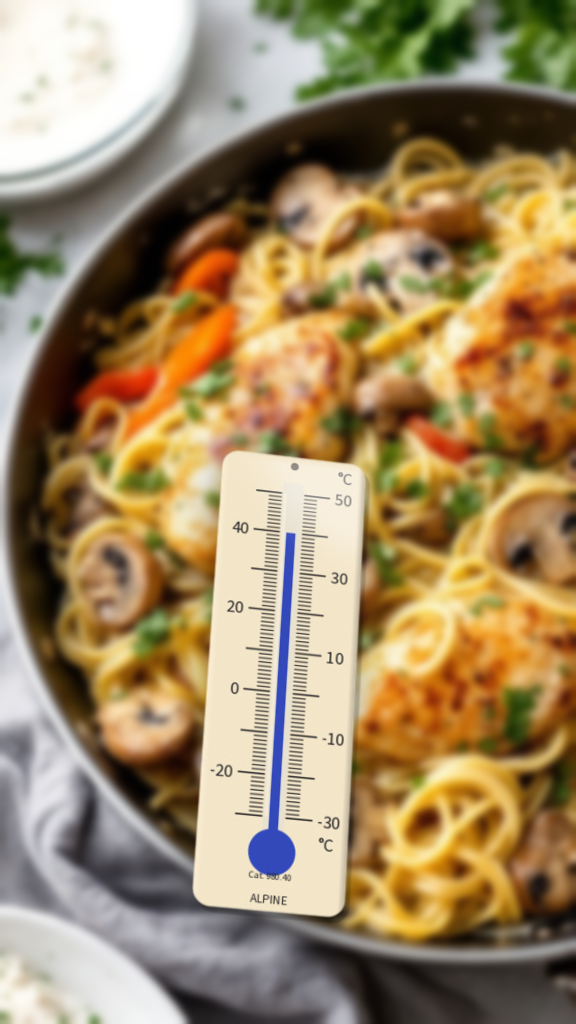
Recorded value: {"value": 40, "unit": "°C"}
